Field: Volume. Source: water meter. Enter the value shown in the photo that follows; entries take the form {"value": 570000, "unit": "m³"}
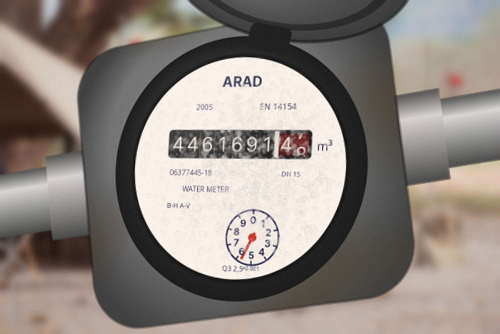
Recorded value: {"value": 4461691.475, "unit": "m³"}
